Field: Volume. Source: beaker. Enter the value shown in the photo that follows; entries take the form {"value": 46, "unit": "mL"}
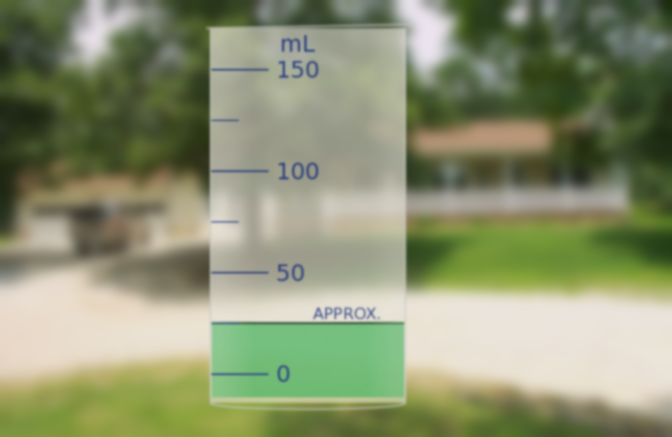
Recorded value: {"value": 25, "unit": "mL"}
